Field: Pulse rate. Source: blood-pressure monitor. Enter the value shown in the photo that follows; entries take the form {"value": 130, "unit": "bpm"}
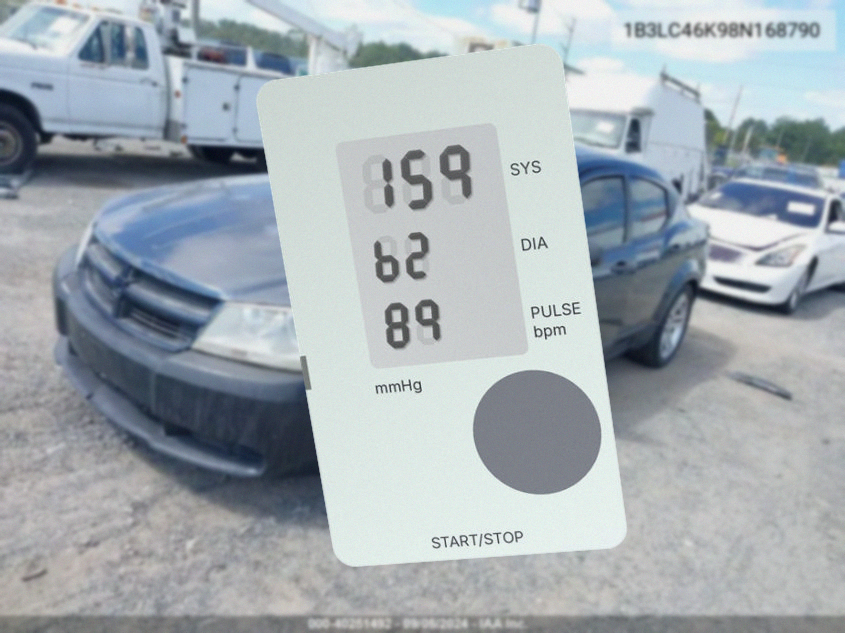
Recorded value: {"value": 89, "unit": "bpm"}
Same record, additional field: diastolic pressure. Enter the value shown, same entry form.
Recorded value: {"value": 62, "unit": "mmHg"}
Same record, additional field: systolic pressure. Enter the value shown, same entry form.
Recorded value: {"value": 159, "unit": "mmHg"}
